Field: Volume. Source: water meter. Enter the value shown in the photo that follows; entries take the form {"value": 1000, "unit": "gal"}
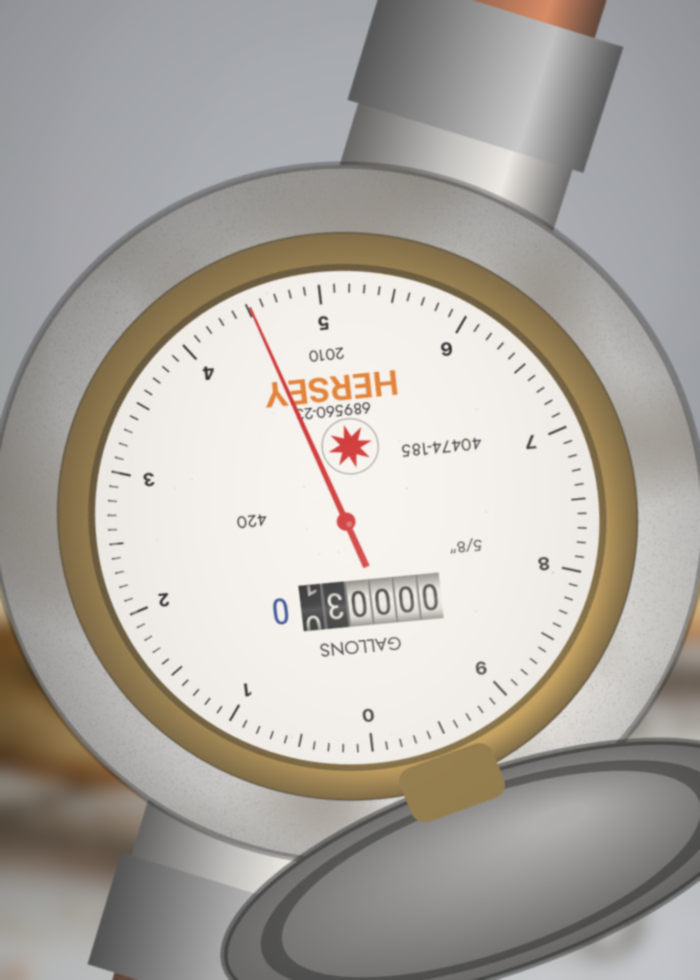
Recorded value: {"value": 304.5, "unit": "gal"}
